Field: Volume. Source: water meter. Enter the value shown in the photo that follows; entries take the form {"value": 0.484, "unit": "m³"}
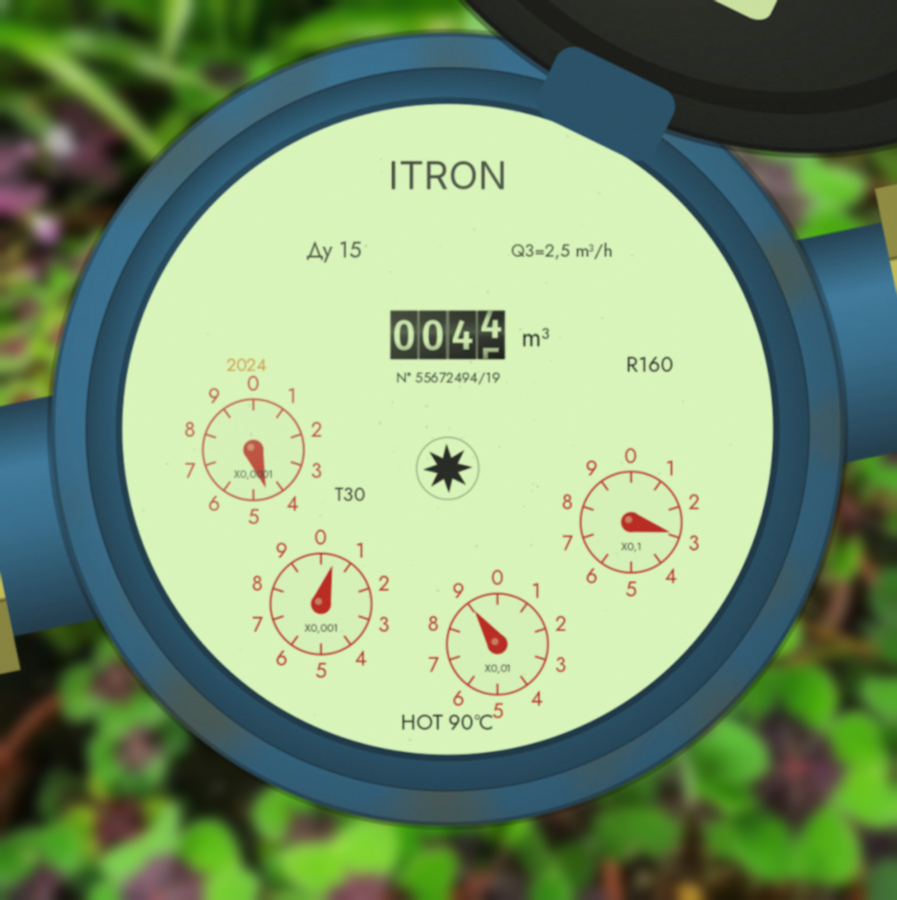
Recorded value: {"value": 44.2904, "unit": "m³"}
